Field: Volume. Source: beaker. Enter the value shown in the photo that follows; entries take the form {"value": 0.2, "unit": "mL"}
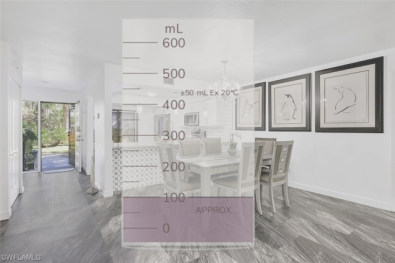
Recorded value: {"value": 100, "unit": "mL"}
